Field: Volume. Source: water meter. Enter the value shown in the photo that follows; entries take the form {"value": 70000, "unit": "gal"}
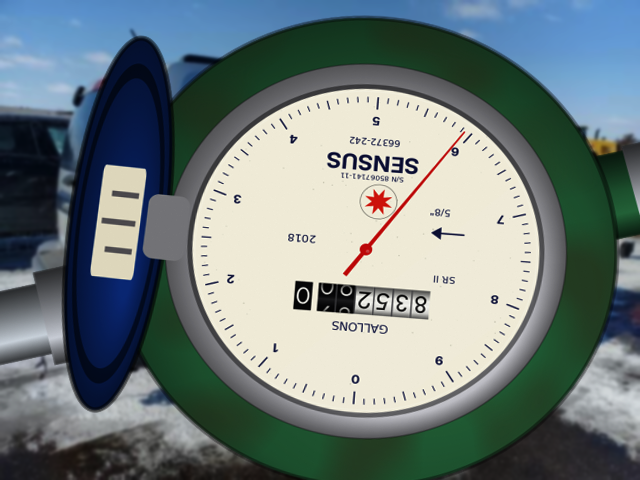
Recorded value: {"value": 8352895.9, "unit": "gal"}
